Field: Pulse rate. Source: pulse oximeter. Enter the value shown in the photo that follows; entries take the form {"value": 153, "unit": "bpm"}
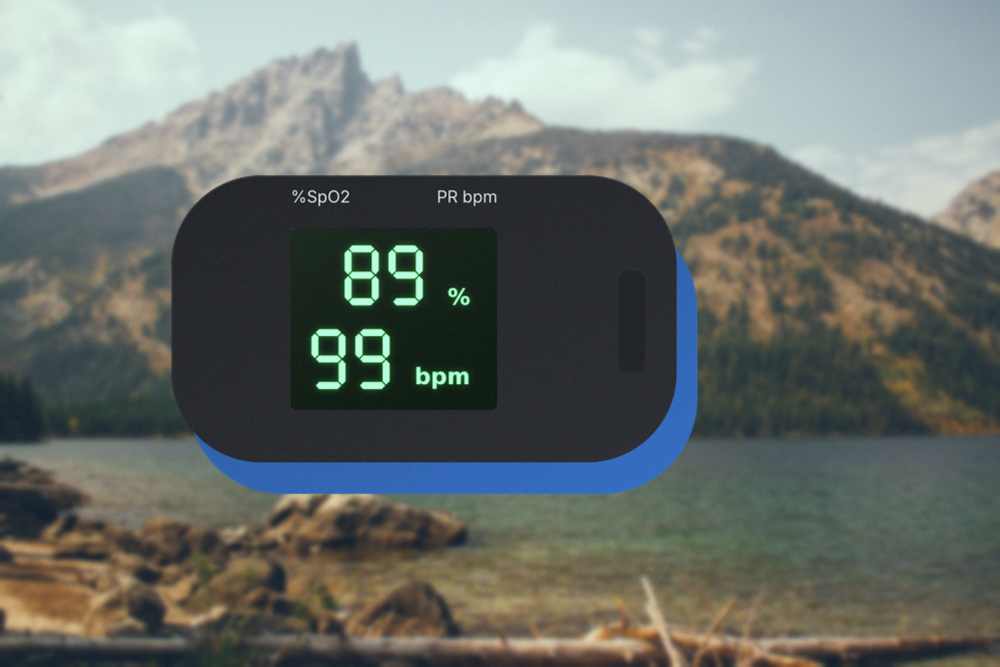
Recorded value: {"value": 99, "unit": "bpm"}
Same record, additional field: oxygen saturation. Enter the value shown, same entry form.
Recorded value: {"value": 89, "unit": "%"}
